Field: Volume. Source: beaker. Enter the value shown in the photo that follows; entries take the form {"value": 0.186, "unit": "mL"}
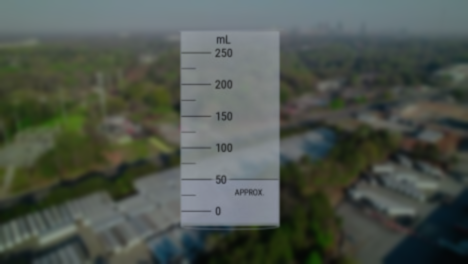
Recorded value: {"value": 50, "unit": "mL"}
